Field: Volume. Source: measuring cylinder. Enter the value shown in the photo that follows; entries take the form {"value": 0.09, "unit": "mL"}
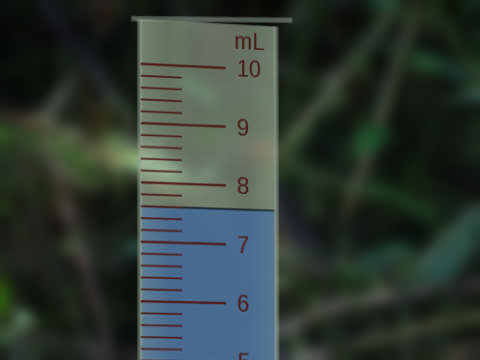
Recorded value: {"value": 7.6, "unit": "mL"}
